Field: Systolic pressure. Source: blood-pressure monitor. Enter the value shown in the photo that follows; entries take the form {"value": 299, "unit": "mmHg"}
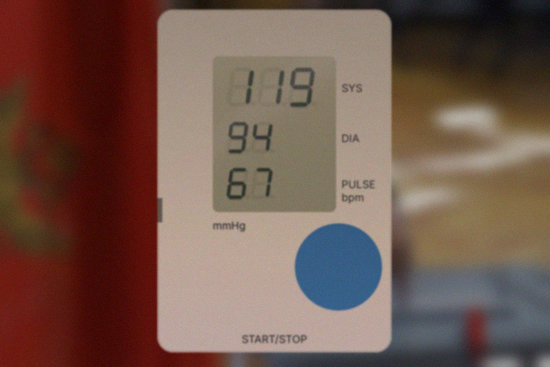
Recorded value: {"value": 119, "unit": "mmHg"}
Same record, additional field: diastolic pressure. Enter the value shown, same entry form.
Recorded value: {"value": 94, "unit": "mmHg"}
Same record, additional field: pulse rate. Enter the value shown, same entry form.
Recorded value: {"value": 67, "unit": "bpm"}
